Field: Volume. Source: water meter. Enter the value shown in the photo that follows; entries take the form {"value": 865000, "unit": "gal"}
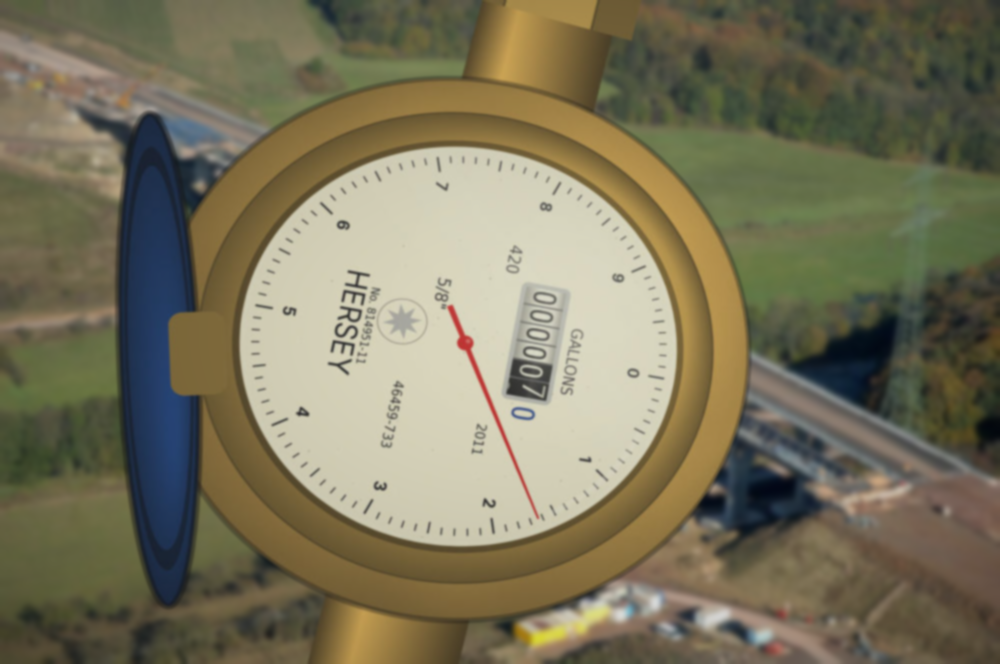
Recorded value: {"value": 71.6, "unit": "gal"}
